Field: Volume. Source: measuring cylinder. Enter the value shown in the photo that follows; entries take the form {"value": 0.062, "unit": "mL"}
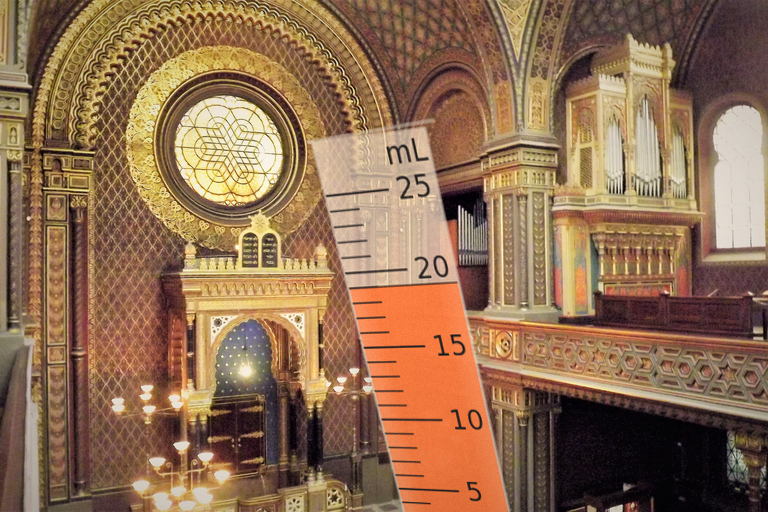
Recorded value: {"value": 19, "unit": "mL"}
